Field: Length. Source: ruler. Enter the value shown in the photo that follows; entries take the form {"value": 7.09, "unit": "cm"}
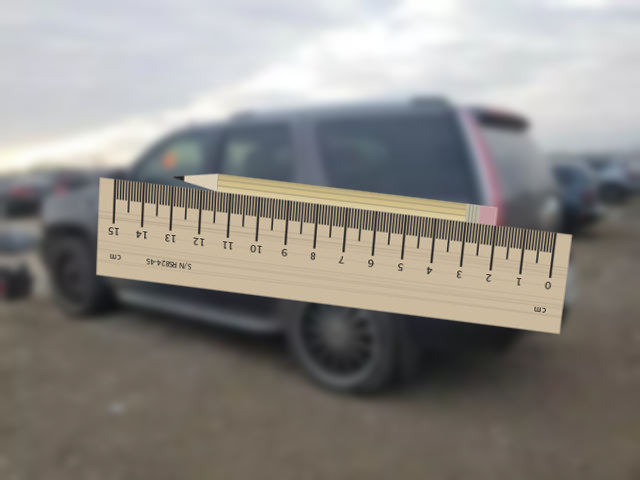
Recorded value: {"value": 11, "unit": "cm"}
